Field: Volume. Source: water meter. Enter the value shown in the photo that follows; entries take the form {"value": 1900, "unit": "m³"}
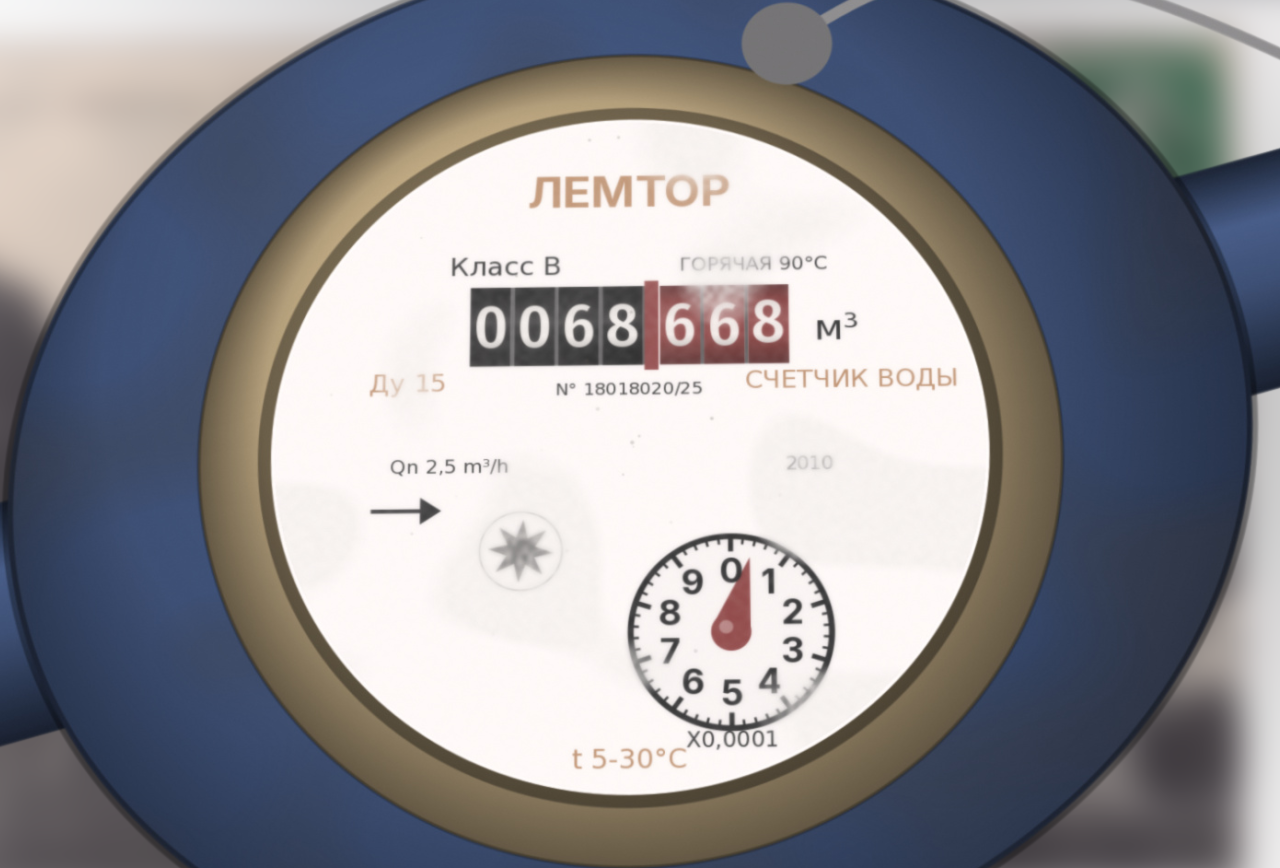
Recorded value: {"value": 68.6680, "unit": "m³"}
